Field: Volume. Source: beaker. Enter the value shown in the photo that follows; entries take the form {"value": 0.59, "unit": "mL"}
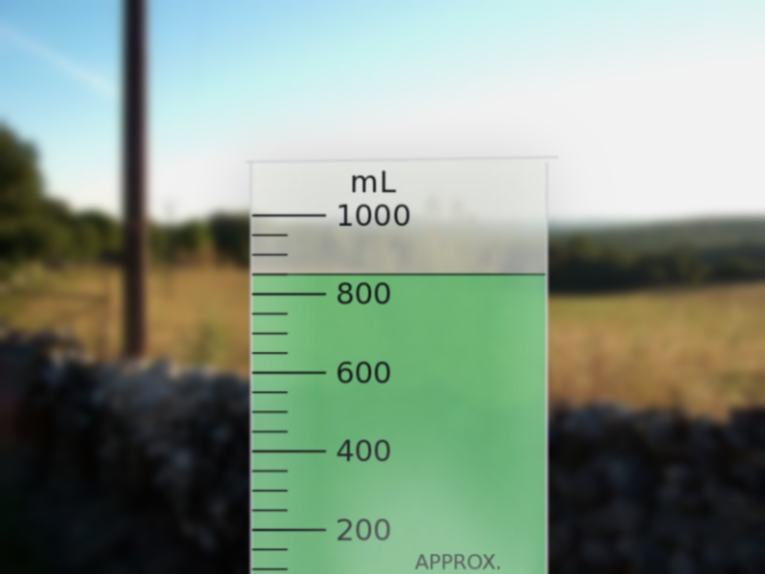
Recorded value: {"value": 850, "unit": "mL"}
